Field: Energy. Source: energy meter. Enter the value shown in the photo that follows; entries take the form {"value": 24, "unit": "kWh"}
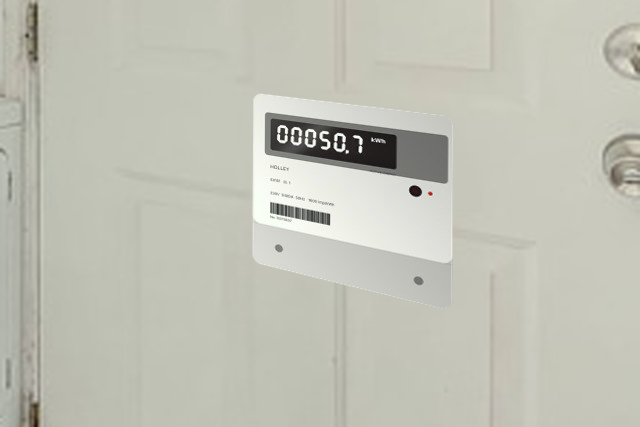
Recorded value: {"value": 50.7, "unit": "kWh"}
